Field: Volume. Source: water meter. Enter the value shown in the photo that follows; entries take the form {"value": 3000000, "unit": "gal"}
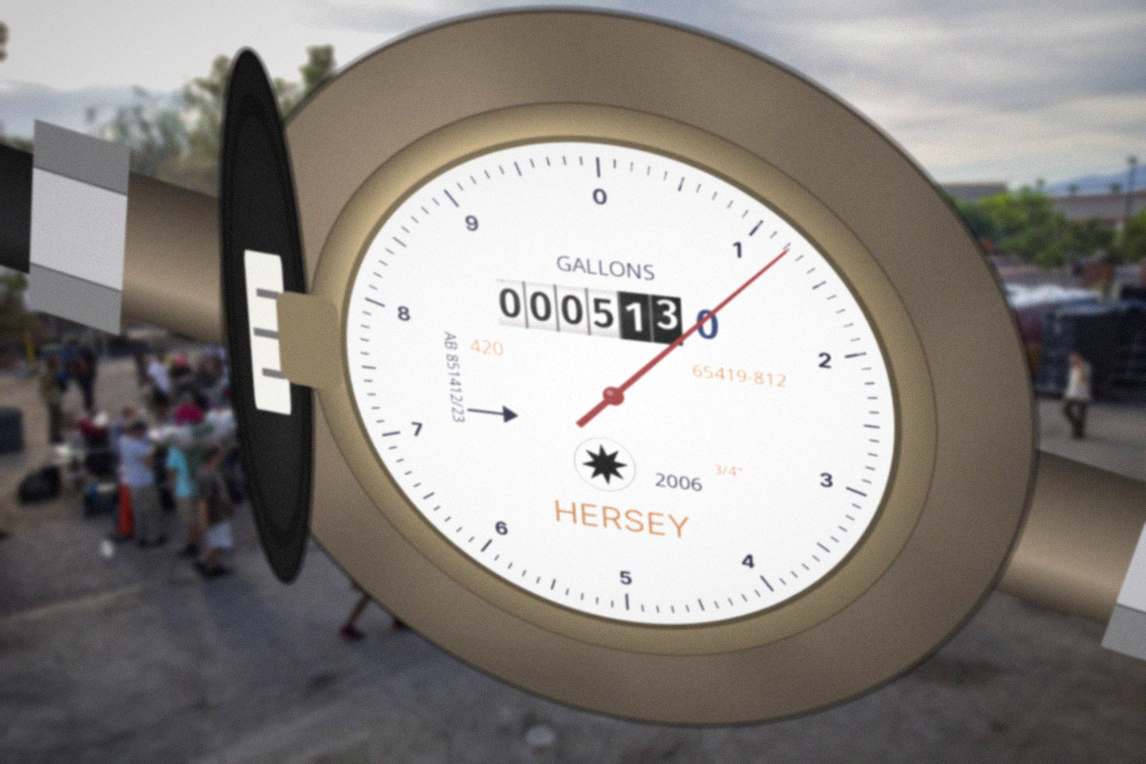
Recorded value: {"value": 5131.2, "unit": "gal"}
